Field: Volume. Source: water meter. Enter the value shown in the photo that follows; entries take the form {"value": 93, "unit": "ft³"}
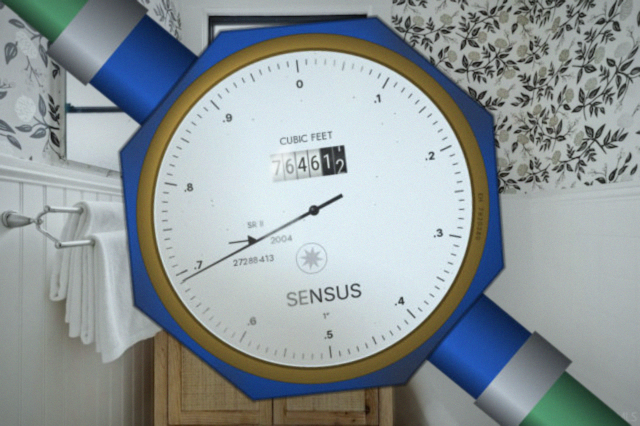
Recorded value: {"value": 764611.69, "unit": "ft³"}
